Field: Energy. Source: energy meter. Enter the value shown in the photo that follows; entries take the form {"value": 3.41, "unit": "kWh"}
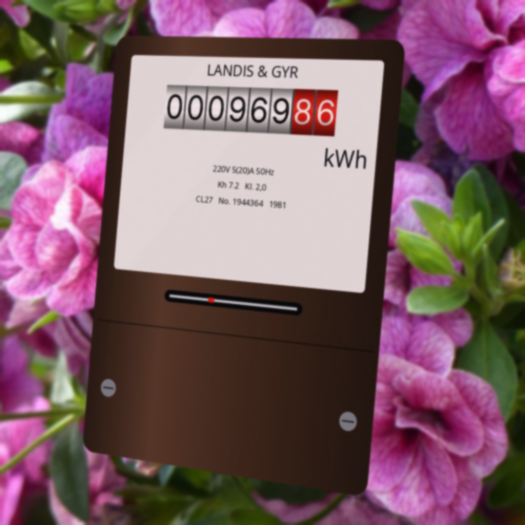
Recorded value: {"value": 969.86, "unit": "kWh"}
